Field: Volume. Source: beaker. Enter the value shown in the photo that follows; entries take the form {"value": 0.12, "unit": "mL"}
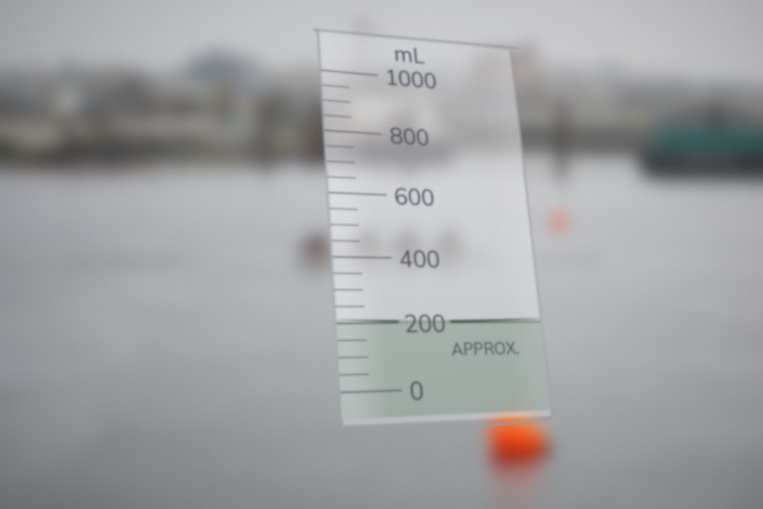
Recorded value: {"value": 200, "unit": "mL"}
